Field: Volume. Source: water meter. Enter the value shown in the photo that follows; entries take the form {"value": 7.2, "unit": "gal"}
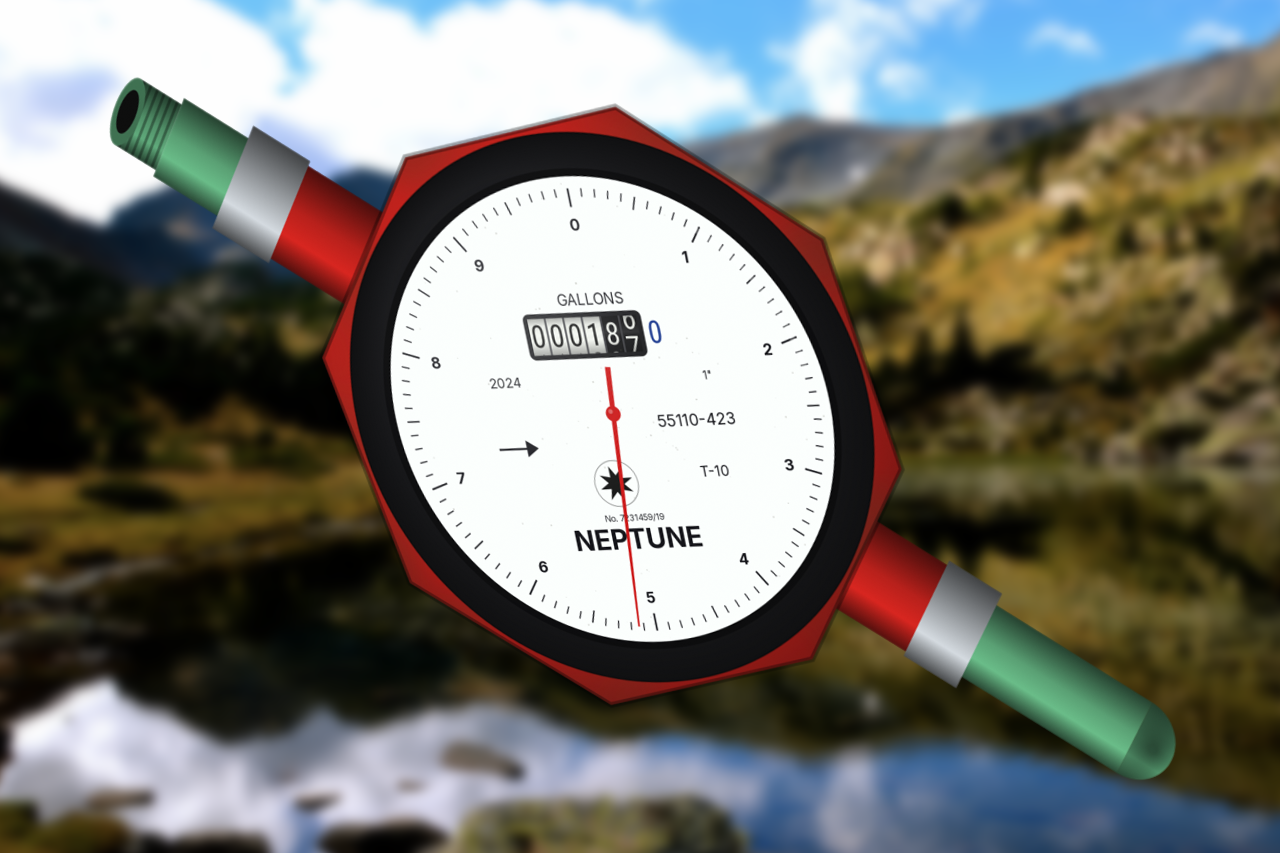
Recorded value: {"value": 1865.1, "unit": "gal"}
